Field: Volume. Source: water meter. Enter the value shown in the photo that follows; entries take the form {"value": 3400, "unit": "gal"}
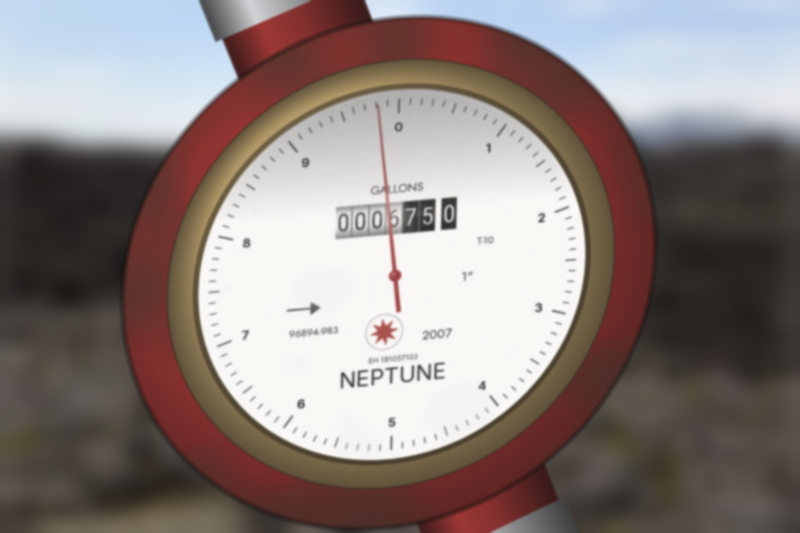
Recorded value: {"value": 6749.8, "unit": "gal"}
